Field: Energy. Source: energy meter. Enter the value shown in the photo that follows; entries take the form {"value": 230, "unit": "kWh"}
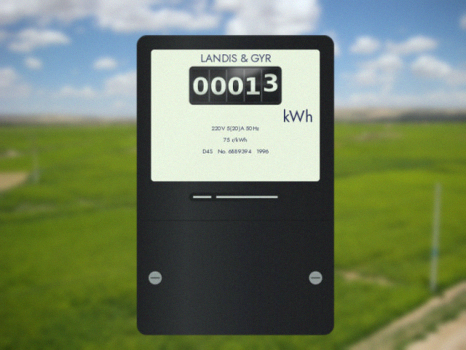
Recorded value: {"value": 13, "unit": "kWh"}
